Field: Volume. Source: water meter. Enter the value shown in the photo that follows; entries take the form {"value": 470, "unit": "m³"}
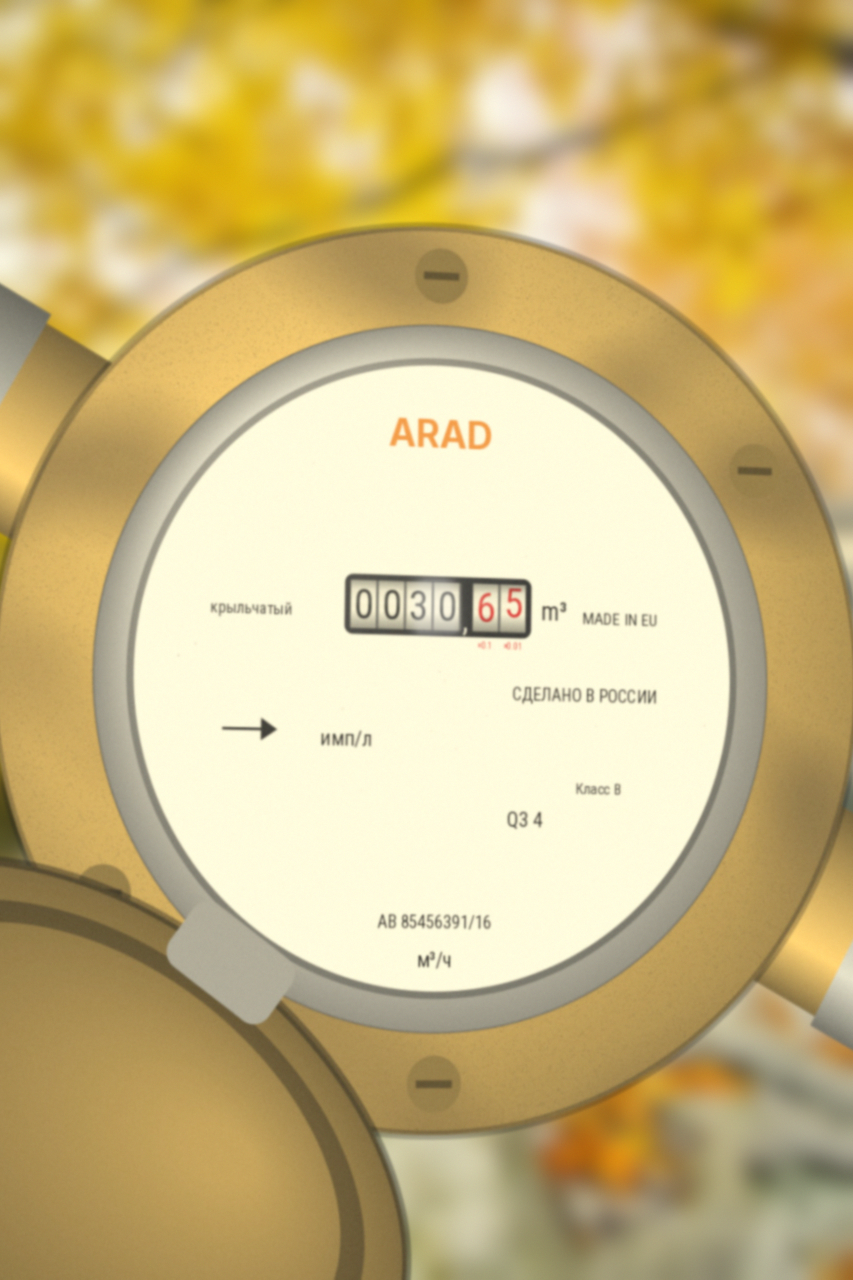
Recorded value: {"value": 30.65, "unit": "m³"}
